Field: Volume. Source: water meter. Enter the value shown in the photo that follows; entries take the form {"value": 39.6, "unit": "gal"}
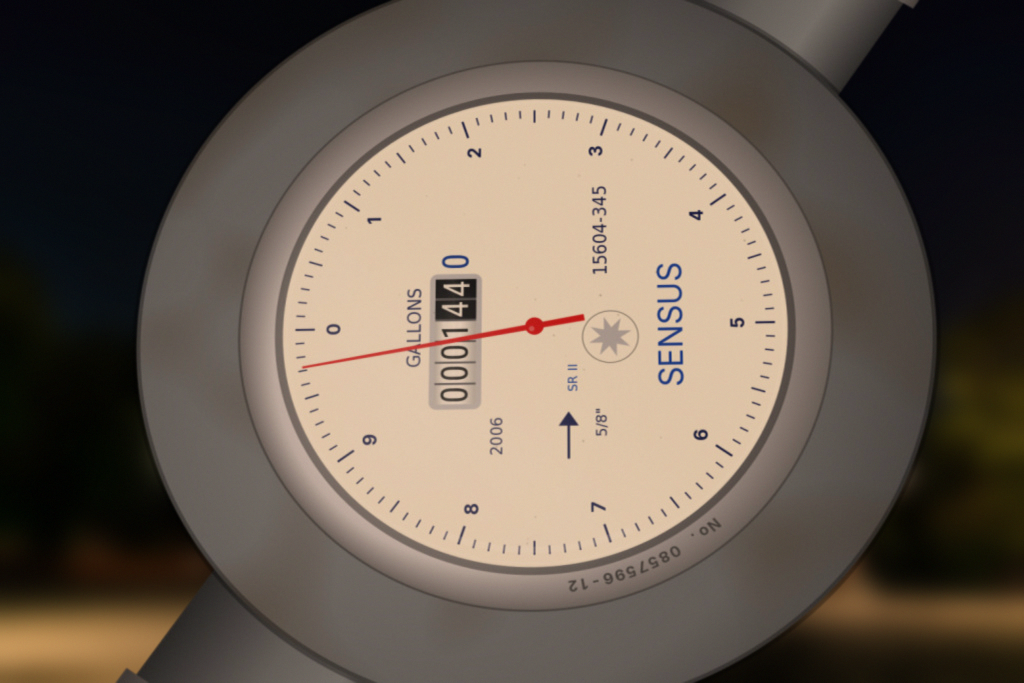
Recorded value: {"value": 1439.7, "unit": "gal"}
